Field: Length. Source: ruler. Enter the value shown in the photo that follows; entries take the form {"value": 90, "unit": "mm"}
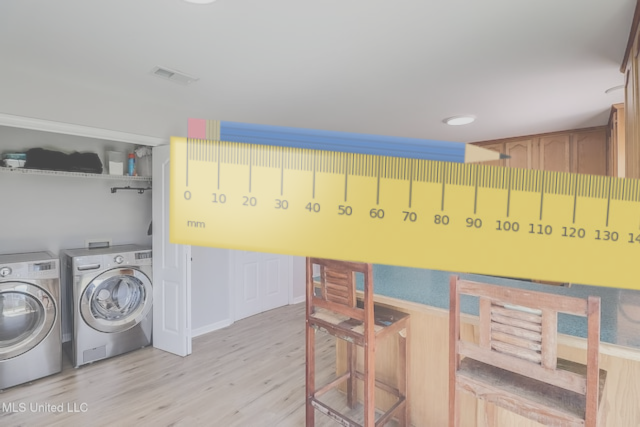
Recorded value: {"value": 100, "unit": "mm"}
